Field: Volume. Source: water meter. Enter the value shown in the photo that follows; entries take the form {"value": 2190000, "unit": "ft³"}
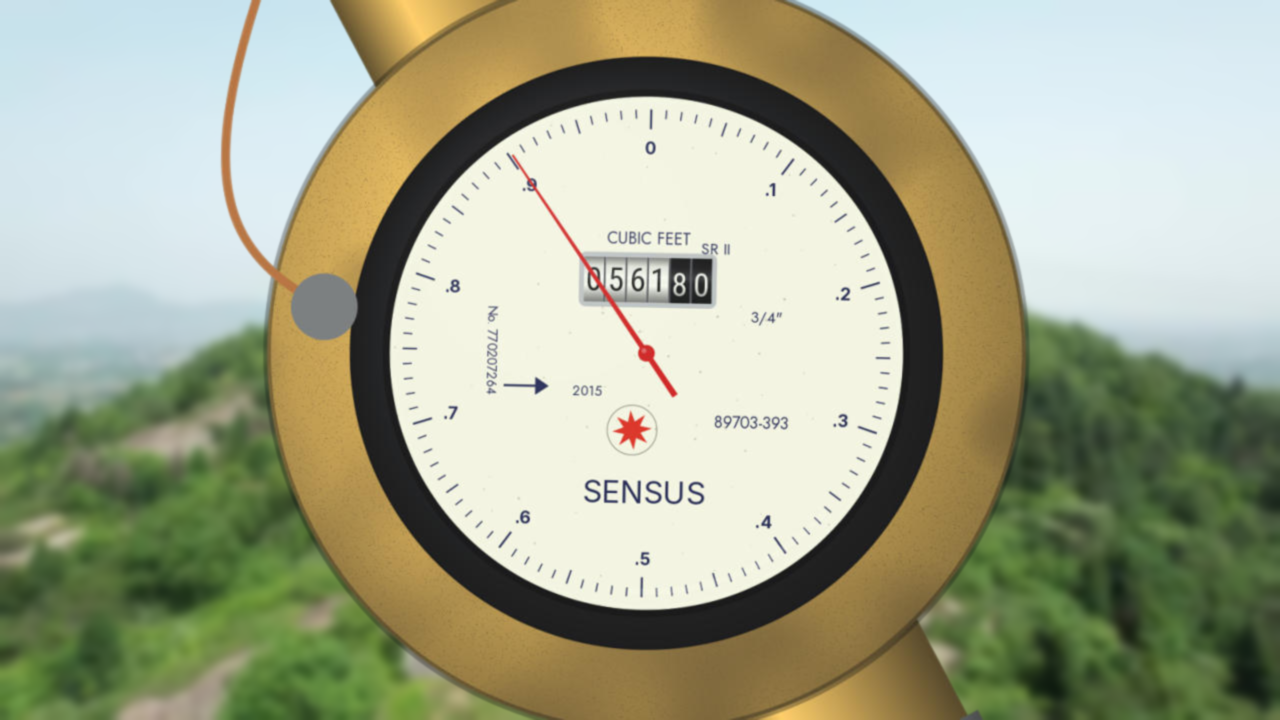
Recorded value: {"value": 56179.90, "unit": "ft³"}
